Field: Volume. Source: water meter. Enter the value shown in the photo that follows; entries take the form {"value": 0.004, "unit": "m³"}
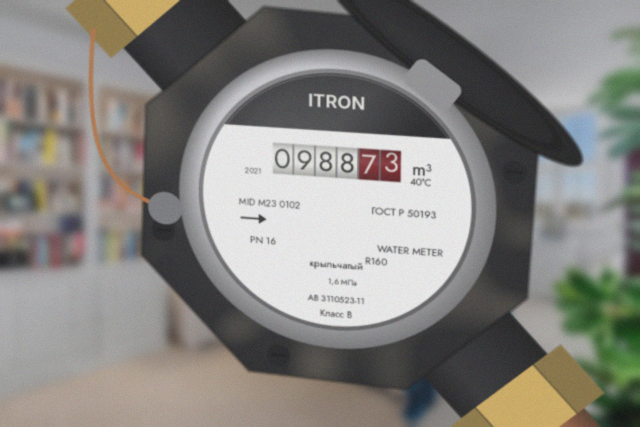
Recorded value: {"value": 988.73, "unit": "m³"}
